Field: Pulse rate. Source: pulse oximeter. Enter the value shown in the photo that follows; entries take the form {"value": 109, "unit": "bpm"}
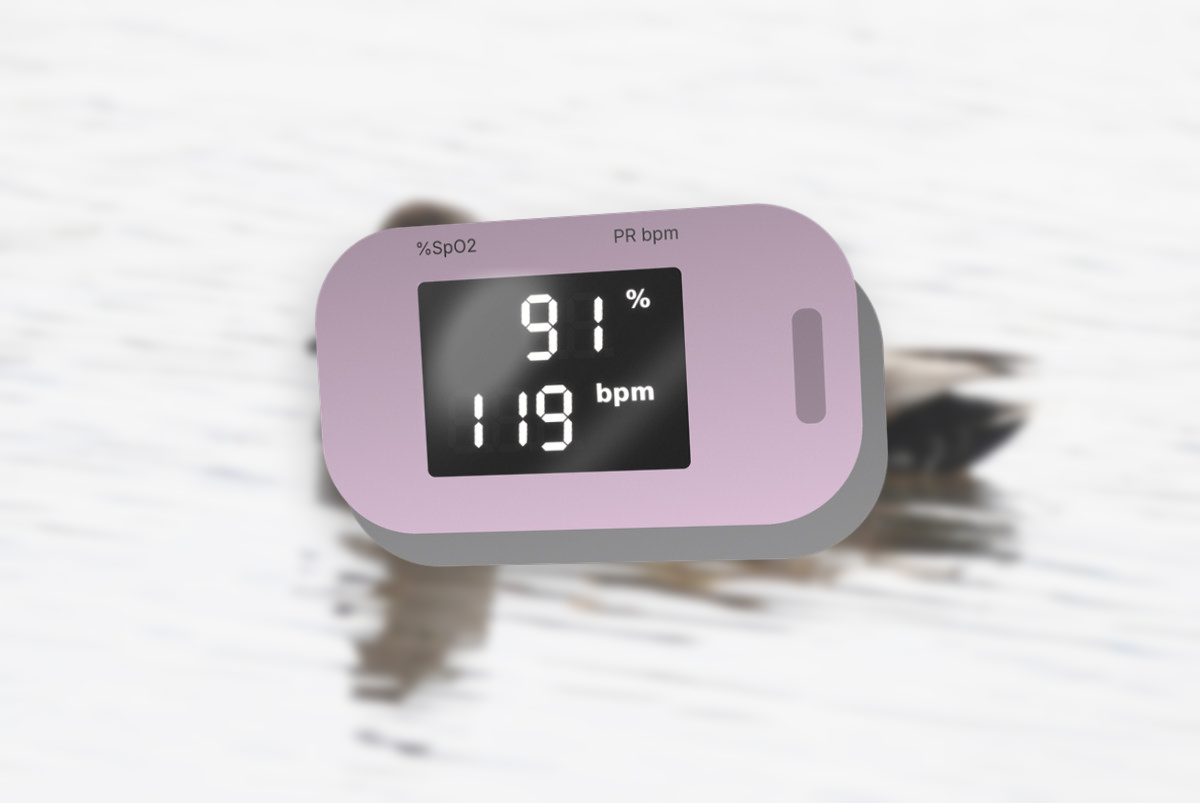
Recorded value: {"value": 119, "unit": "bpm"}
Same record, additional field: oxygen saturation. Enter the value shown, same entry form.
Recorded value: {"value": 91, "unit": "%"}
